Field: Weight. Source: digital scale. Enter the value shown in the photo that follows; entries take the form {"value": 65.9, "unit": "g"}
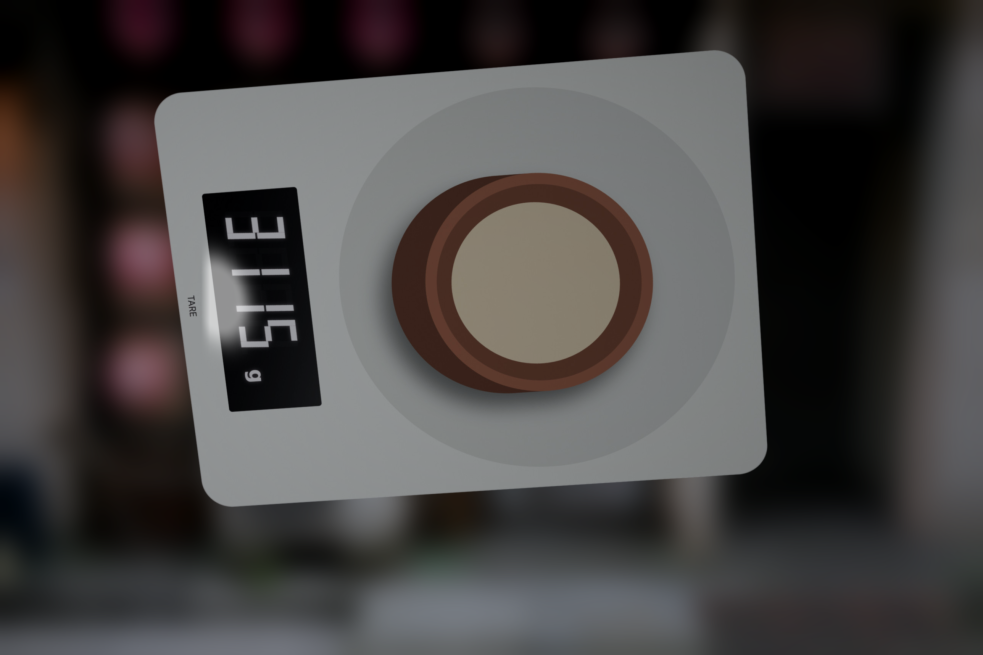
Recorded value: {"value": 3115, "unit": "g"}
